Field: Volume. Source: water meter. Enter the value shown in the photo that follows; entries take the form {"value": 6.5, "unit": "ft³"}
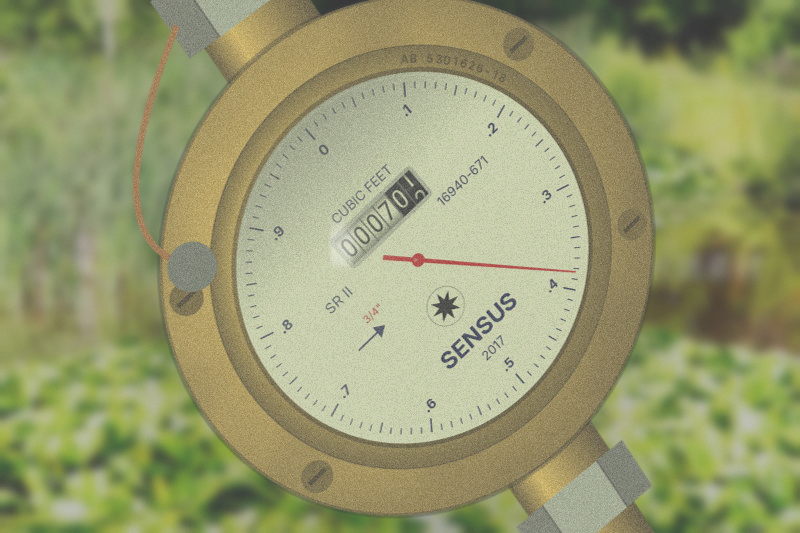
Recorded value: {"value": 701.38, "unit": "ft³"}
